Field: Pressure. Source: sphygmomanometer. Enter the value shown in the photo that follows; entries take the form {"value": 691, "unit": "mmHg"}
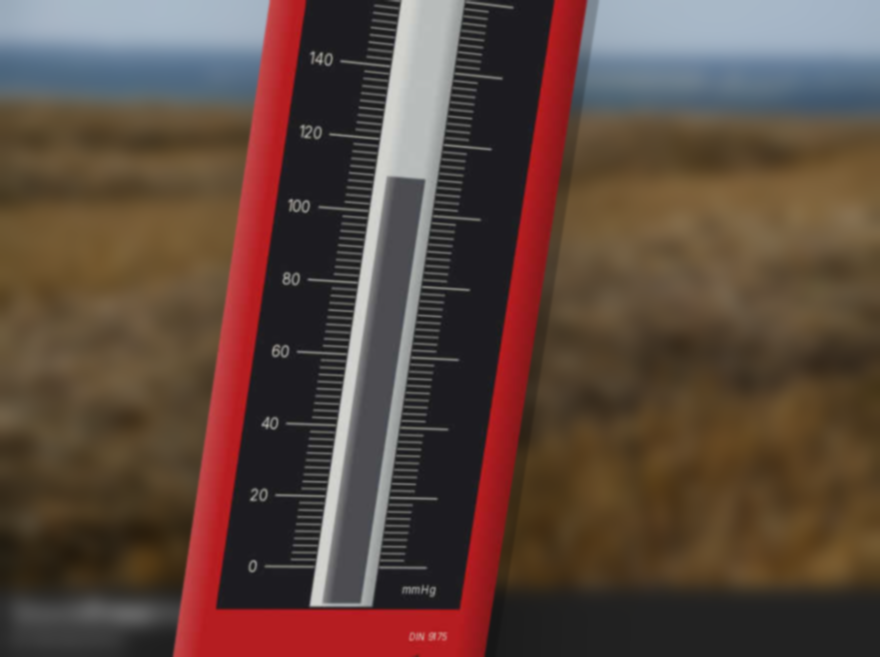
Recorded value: {"value": 110, "unit": "mmHg"}
